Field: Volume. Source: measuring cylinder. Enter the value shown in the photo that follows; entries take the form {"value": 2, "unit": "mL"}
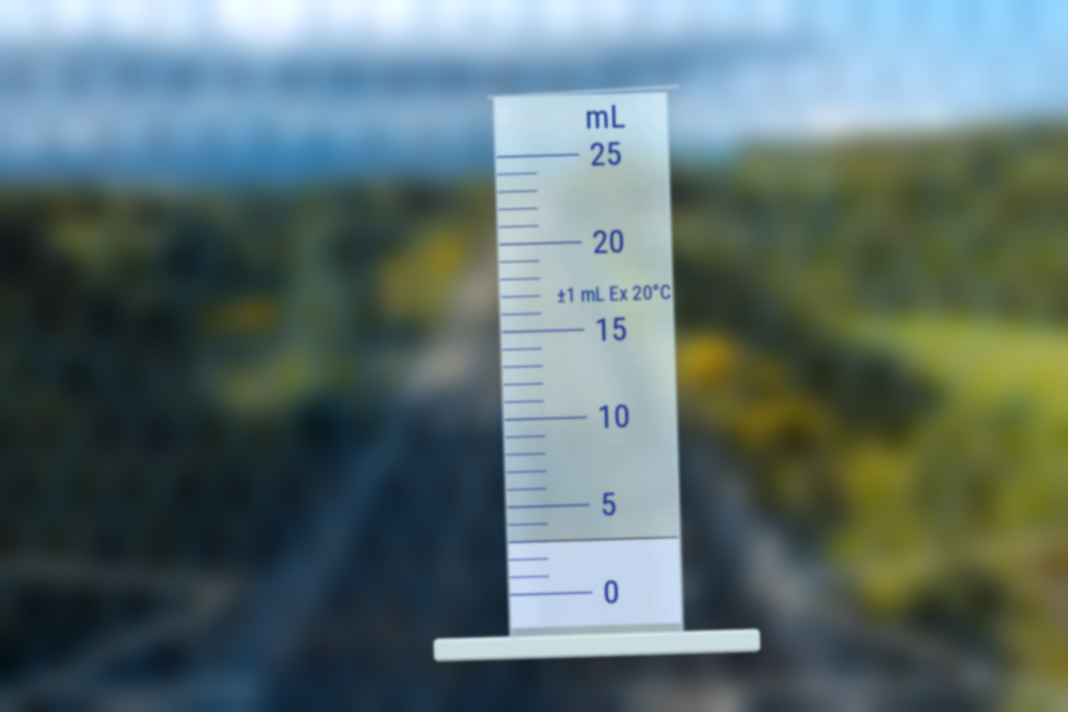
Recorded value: {"value": 3, "unit": "mL"}
